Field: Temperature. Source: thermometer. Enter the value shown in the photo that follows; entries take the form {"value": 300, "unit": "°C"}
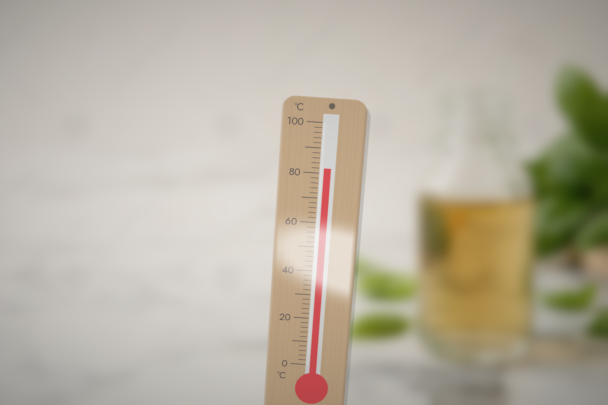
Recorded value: {"value": 82, "unit": "°C"}
